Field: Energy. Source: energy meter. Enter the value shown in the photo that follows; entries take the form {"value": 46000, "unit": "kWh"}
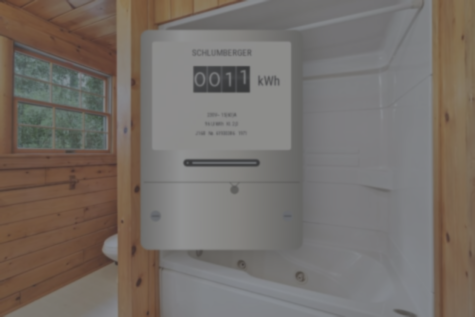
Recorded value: {"value": 11, "unit": "kWh"}
